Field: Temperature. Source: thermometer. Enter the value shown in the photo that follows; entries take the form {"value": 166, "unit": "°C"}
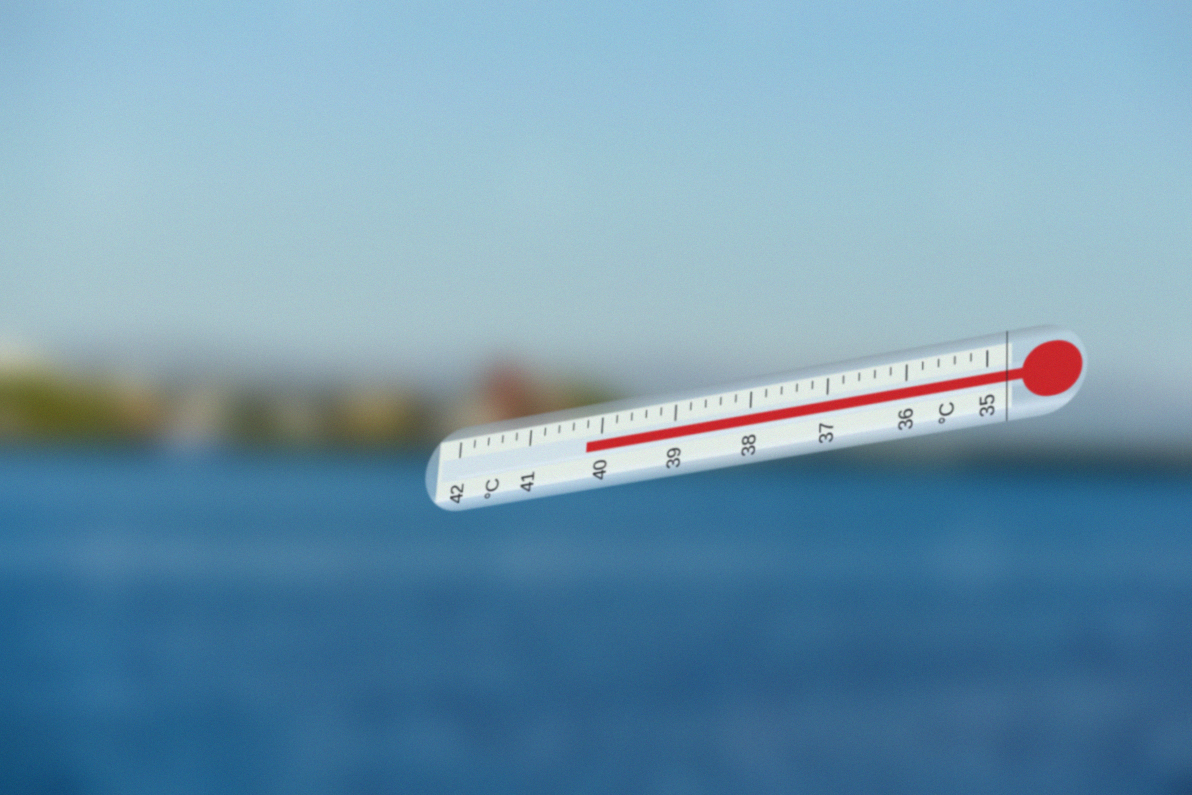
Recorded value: {"value": 40.2, "unit": "°C"}
